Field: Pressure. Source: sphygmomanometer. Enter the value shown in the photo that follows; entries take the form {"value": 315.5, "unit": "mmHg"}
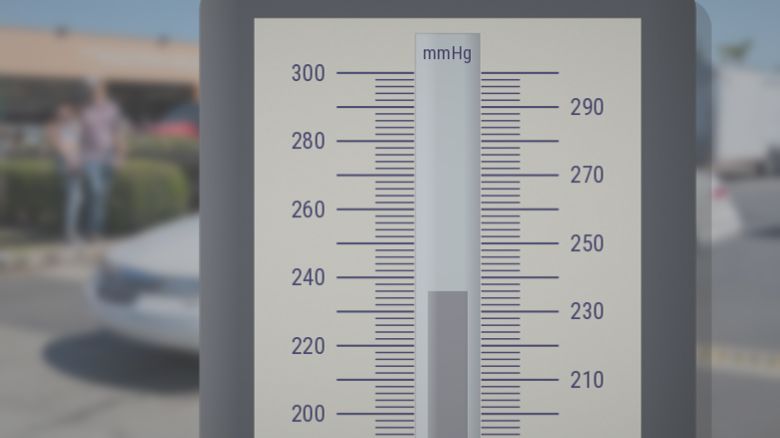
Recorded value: {"value": 236, "unit": "mmHg"}
